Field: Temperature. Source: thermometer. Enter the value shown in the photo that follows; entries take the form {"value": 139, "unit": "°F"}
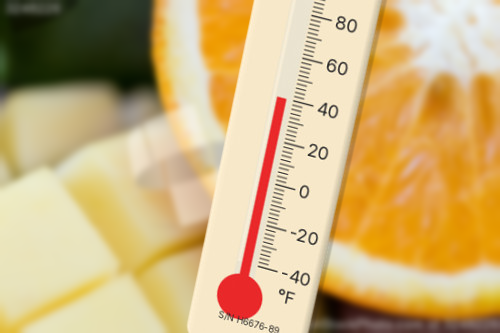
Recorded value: {"value": 40, "unit": "°F"}
